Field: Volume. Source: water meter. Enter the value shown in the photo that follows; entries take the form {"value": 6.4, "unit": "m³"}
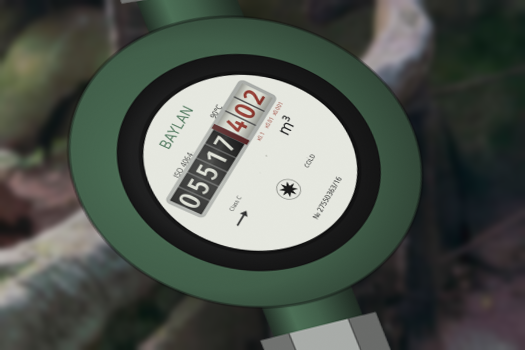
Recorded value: {"value": 5517.402, "unit": "m³"}
